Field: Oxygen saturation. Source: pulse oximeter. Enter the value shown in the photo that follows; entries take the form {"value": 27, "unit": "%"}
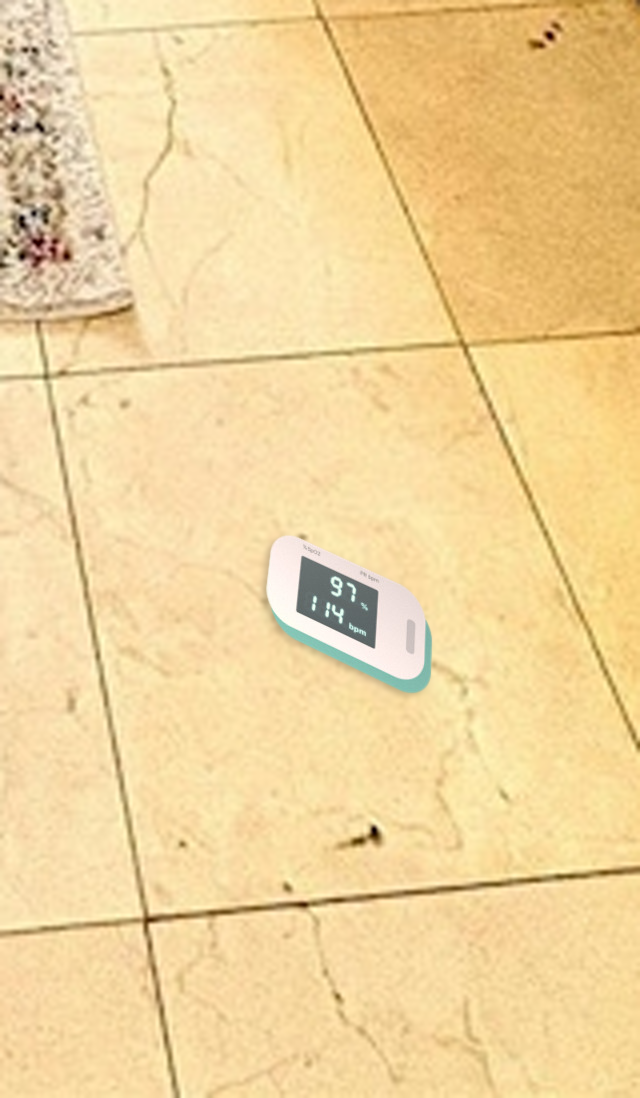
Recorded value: {"value": 97, "unit": "%"}
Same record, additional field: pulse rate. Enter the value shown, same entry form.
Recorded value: {"value": 114, "unit": "bpm"}
